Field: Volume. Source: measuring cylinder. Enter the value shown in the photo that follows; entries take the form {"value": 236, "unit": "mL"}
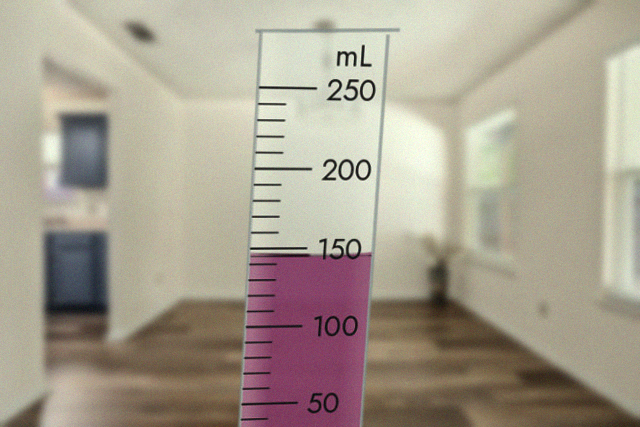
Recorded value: {"value": 145, "unit": "mL"}
